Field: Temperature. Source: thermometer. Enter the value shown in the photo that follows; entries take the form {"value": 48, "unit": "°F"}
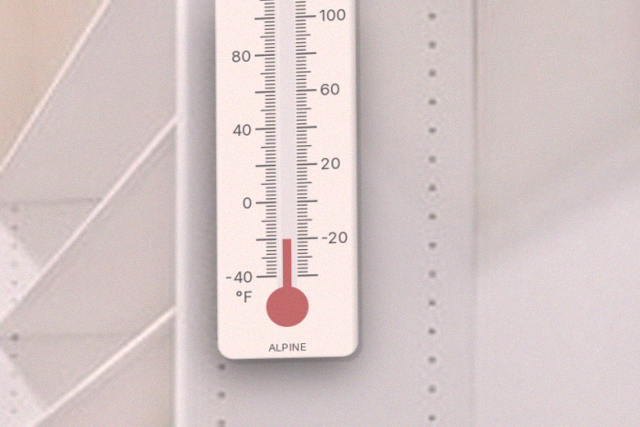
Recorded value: {"value": -20, "unit": "°F"}
